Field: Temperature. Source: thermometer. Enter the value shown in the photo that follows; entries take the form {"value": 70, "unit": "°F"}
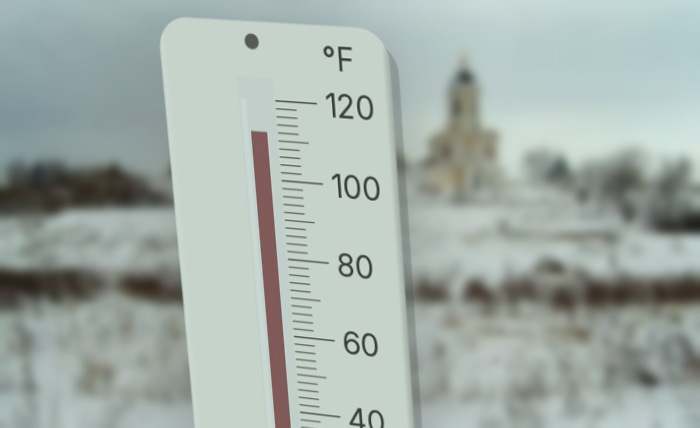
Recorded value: {"value": 112, "unit": "°F"}
